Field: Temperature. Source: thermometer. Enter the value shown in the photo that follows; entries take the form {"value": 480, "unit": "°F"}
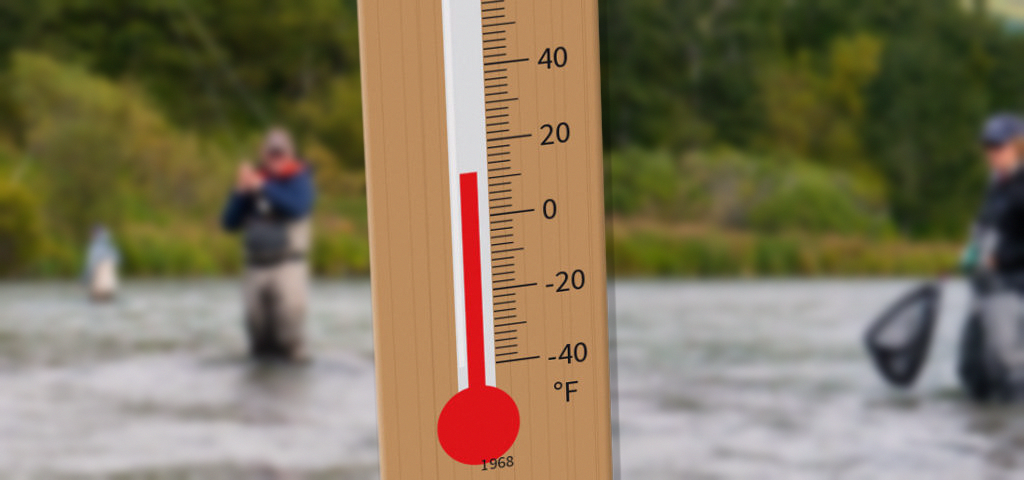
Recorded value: {"value": 12, "unit": "°F"}
